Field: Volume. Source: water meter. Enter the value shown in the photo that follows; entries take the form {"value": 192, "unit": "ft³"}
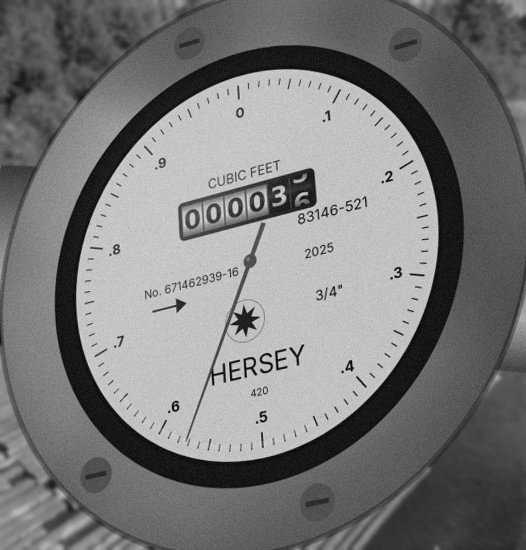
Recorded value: {"value": 35.57, "unit": "ft³"}
